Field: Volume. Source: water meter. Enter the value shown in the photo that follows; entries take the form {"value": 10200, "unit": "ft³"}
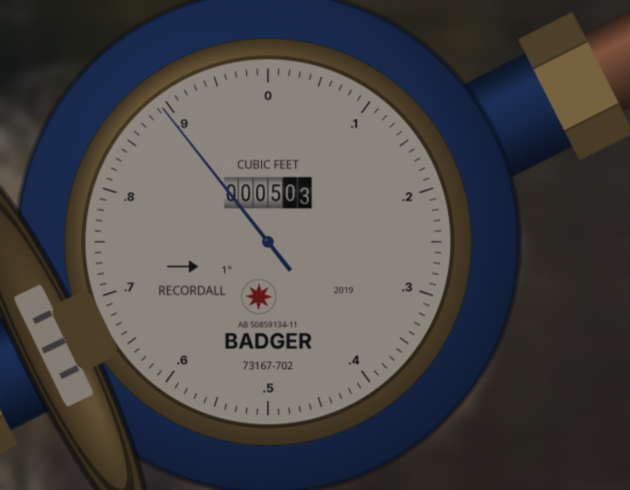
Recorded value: {"value": 502.89, "unit": "ft³"}
